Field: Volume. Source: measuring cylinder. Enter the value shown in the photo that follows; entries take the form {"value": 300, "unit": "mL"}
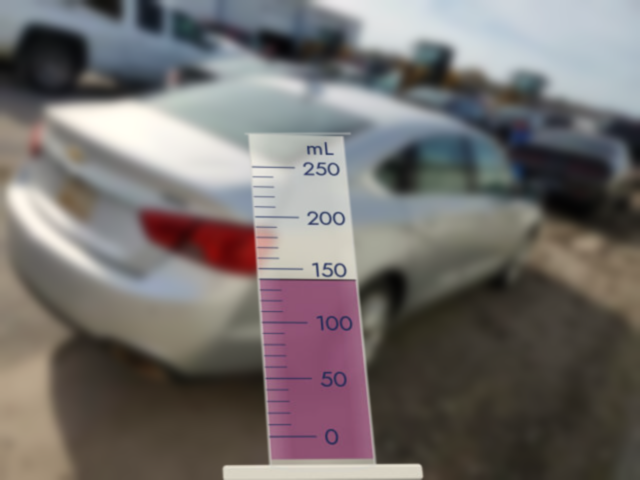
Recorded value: {"value": 140, "unit": "mL"}
